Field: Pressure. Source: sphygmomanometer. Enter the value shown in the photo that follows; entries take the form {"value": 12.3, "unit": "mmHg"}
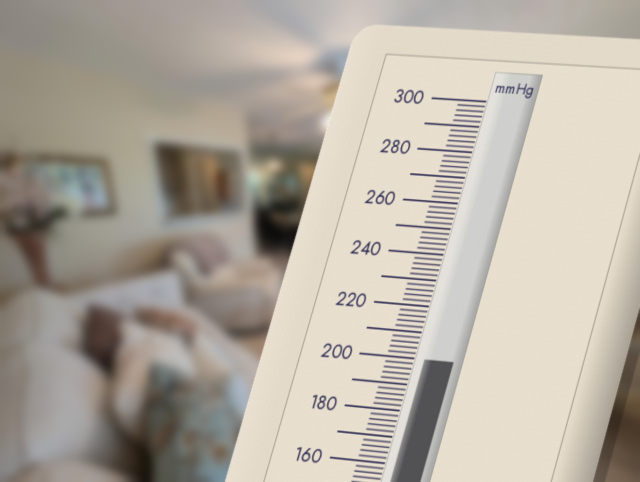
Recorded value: {"value": 200, "unit": "mmHg"}
